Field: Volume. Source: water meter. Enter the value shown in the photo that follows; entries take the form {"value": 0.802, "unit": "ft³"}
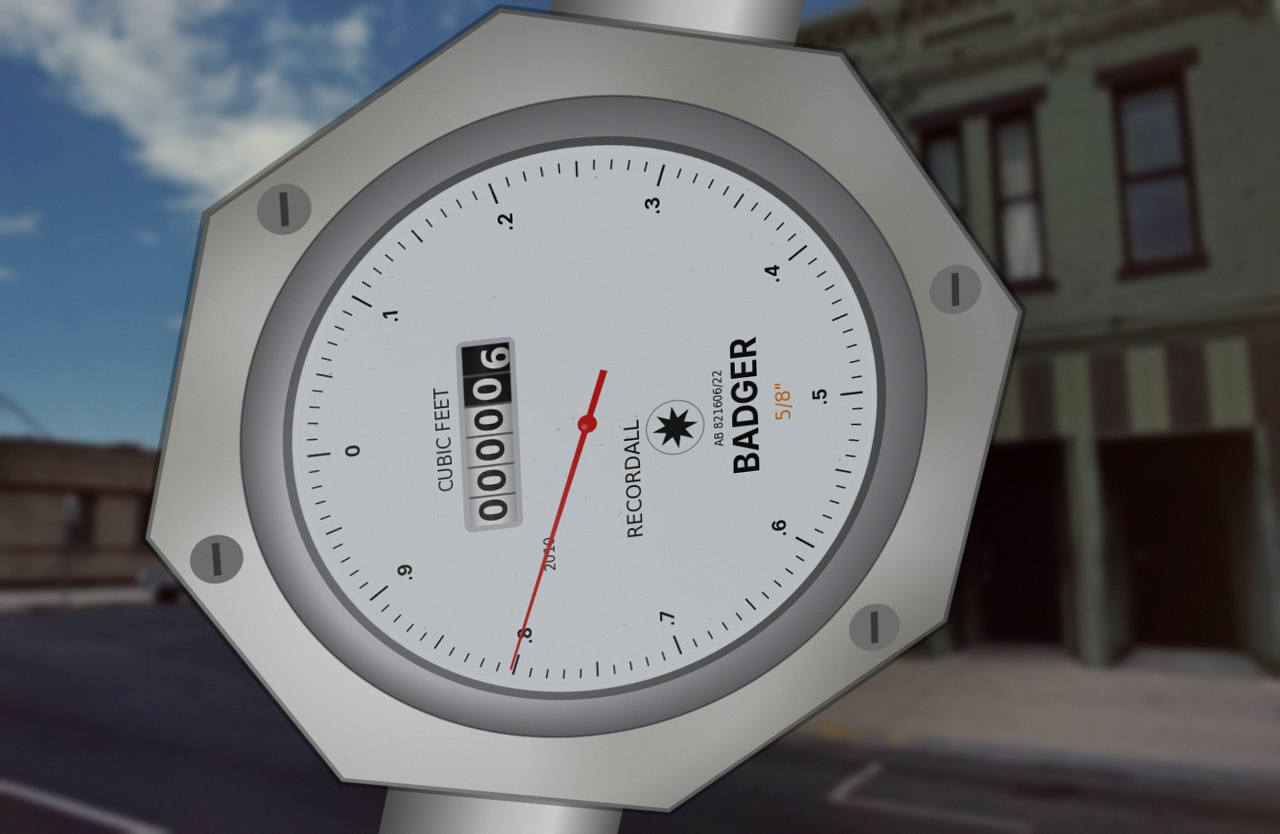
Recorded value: {"value": 5.80, "unit": "ft³"}
